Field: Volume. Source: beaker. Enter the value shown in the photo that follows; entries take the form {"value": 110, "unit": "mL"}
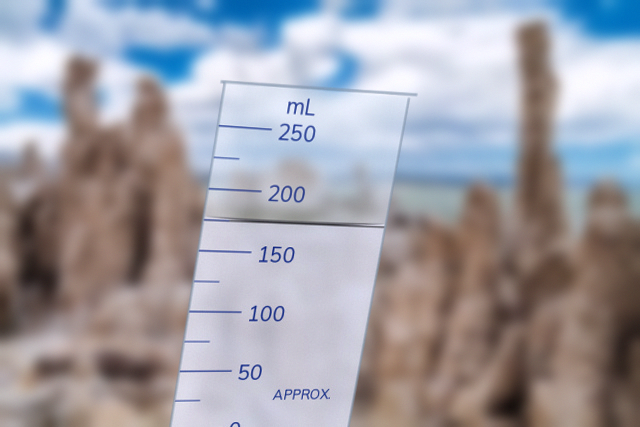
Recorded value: {"value": 175, "unit": "mL"}
